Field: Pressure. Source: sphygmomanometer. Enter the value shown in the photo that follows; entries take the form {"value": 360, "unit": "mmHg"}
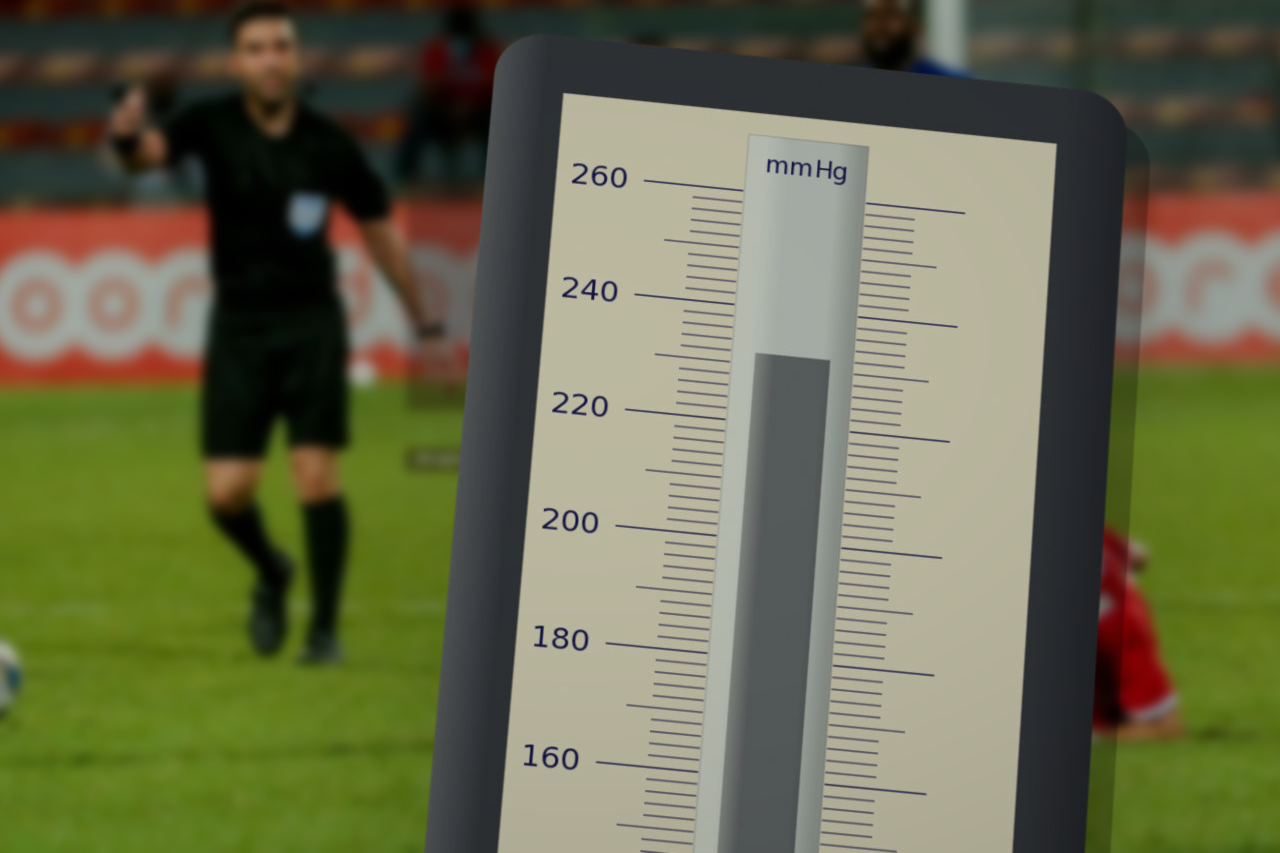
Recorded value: {"value": 232, "unit": "mmHg"}
